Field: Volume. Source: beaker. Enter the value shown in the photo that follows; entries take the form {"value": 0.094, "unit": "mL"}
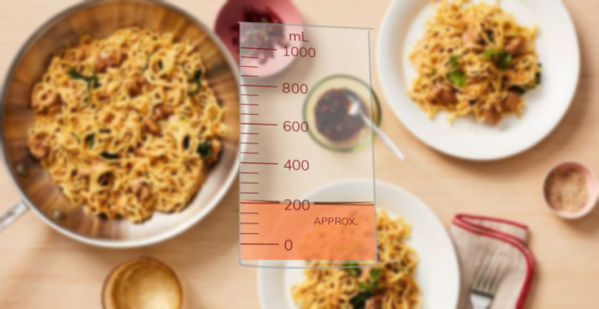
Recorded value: {"value": 200, "unit": "mL"}
